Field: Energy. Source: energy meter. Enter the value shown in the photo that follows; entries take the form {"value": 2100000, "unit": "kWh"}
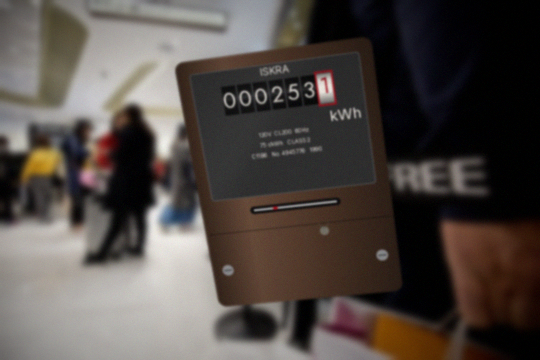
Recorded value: {"value": 253.1, "unit": "kWh"}
